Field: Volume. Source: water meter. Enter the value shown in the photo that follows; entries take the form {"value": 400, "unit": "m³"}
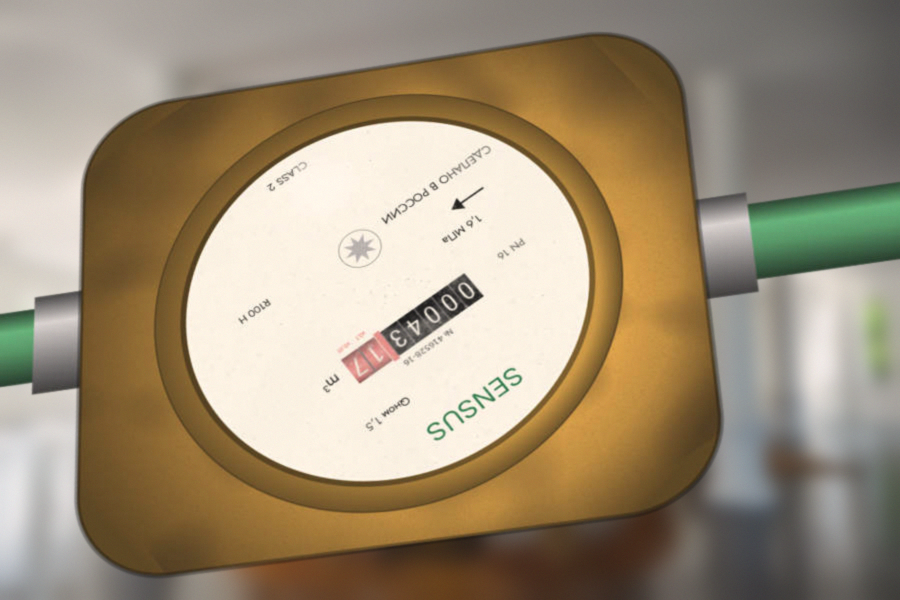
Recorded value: {"value": 43.17, "unit": "m³"}
